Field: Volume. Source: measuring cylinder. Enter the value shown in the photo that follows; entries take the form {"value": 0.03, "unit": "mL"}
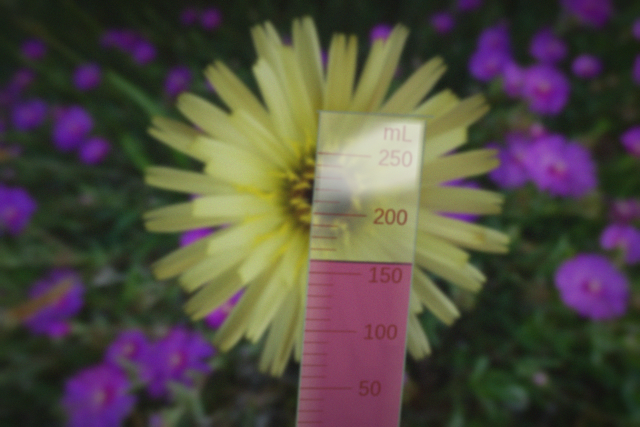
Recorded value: {"value": 160, "unit": "mL"}
